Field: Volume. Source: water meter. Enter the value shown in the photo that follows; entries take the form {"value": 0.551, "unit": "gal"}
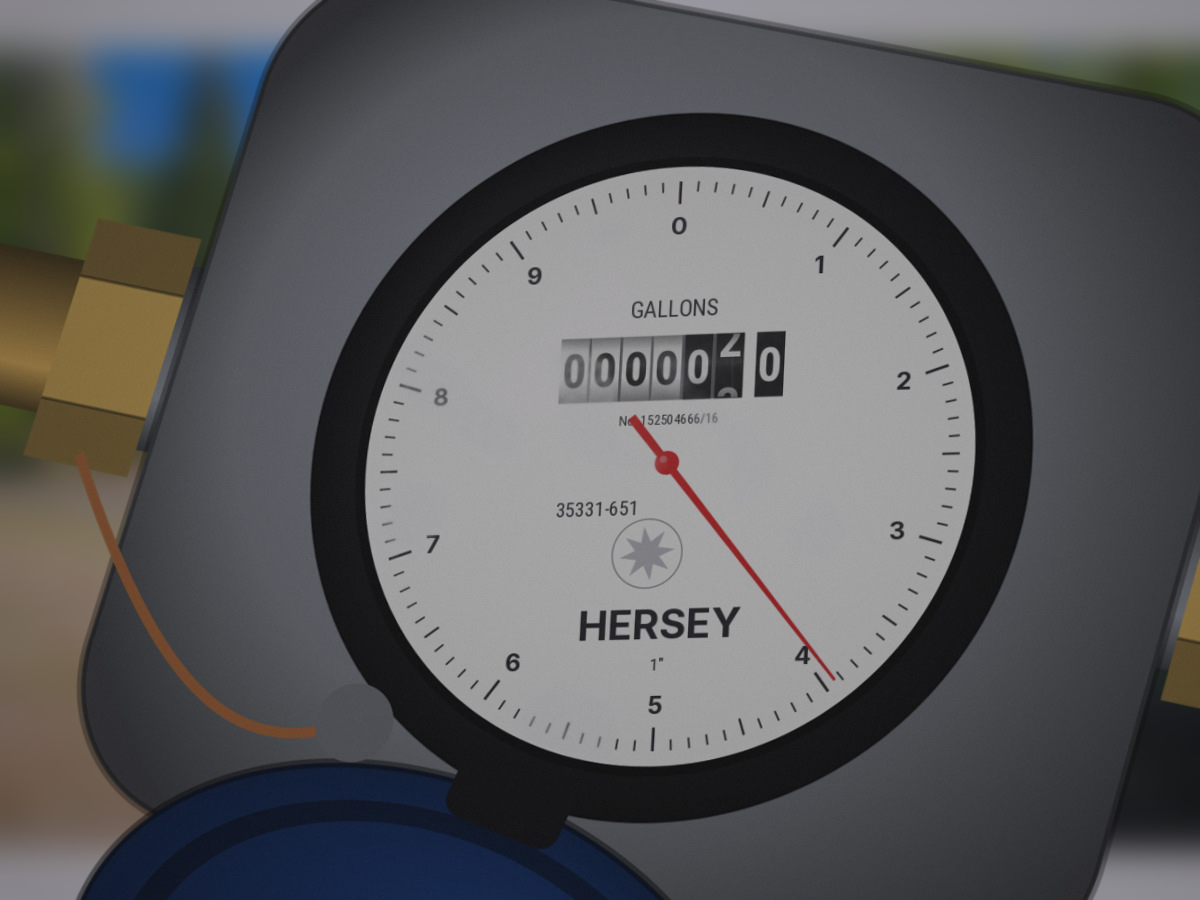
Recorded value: {"value": 23.9, "unit": "gal"}
